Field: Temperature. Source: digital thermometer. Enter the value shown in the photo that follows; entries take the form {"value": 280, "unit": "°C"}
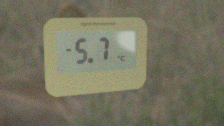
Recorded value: {"value": -5.7, "unit": "°C"}
